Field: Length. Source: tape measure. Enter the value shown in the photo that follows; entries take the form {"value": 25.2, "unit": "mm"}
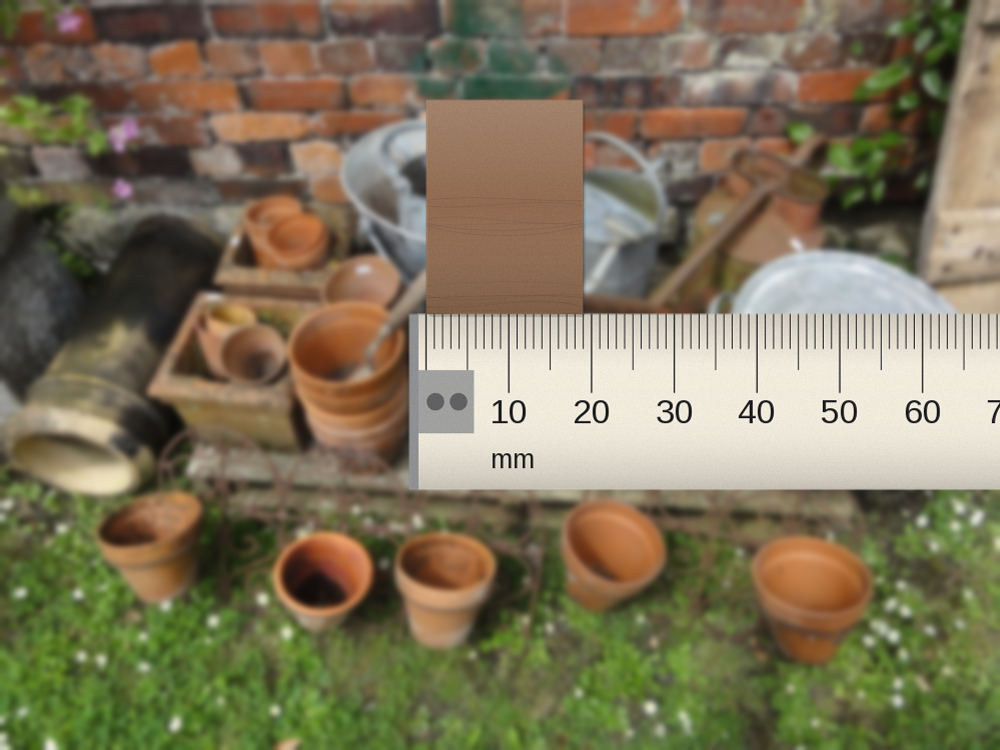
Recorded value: {"value": 19, "unit": "mm"}
